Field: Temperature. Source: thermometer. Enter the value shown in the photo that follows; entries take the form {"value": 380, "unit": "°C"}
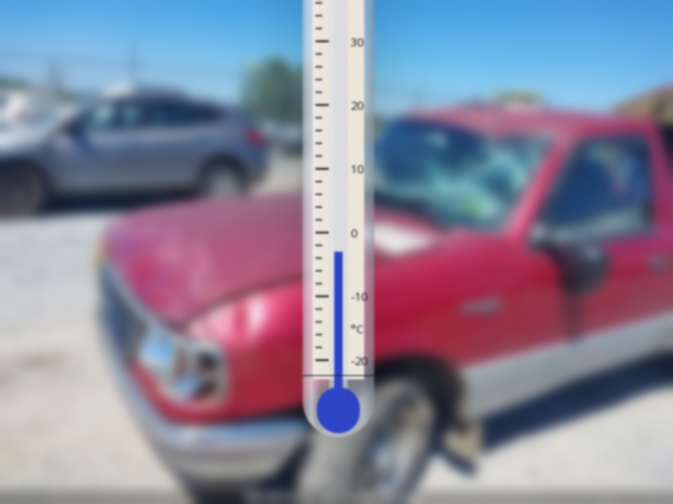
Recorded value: {"value": -3, "unit": "°C"}
